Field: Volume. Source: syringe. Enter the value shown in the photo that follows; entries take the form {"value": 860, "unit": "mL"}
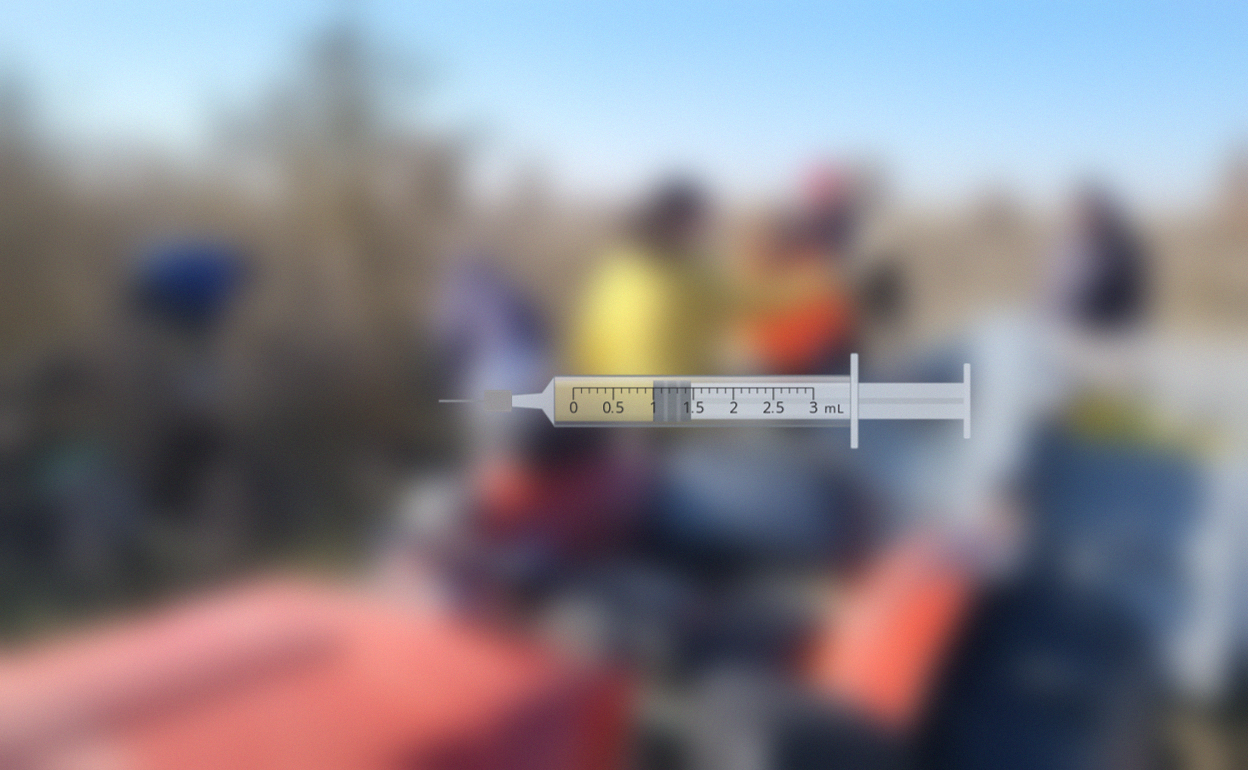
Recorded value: {"value": 1, "unit": "mL"}
